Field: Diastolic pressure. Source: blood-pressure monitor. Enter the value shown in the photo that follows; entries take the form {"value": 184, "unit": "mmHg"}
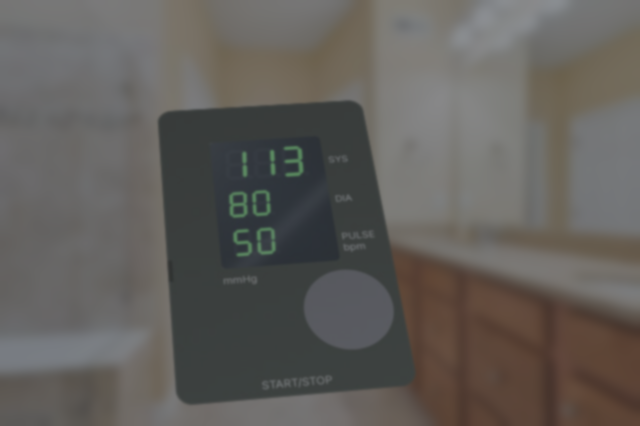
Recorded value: {"value": 80, "unit": "mmHg"}
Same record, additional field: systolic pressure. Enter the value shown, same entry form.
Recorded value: {"value": 113, "unit": "mmHg"}
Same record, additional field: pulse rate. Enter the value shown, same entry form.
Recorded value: {"value": 50, "unit": "bpm"}
